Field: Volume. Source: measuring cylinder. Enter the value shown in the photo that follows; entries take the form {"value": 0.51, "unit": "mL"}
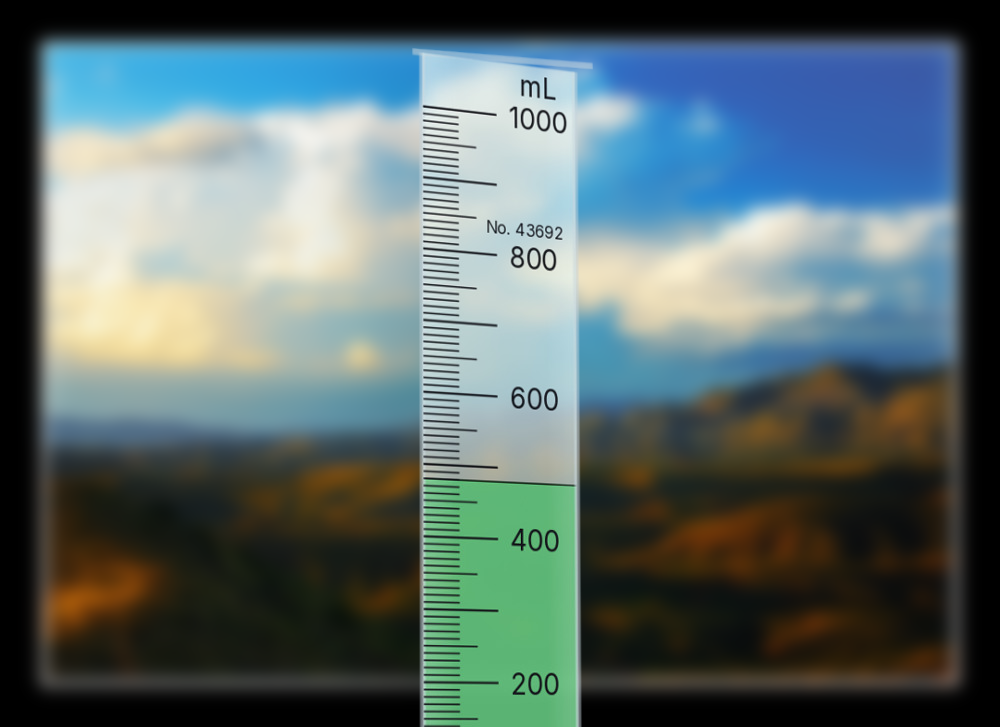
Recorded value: {"value": 480, "unit": "mL"}
